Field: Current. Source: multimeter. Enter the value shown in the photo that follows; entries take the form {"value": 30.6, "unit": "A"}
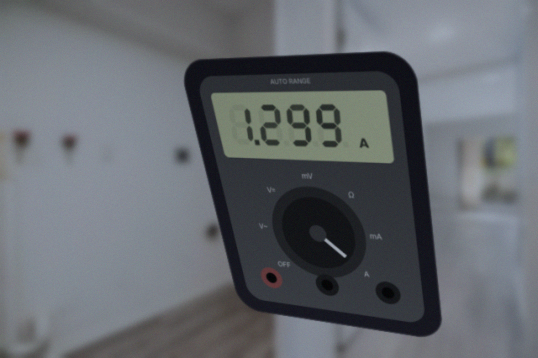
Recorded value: {"value": 1.299, "unit": "A"}
